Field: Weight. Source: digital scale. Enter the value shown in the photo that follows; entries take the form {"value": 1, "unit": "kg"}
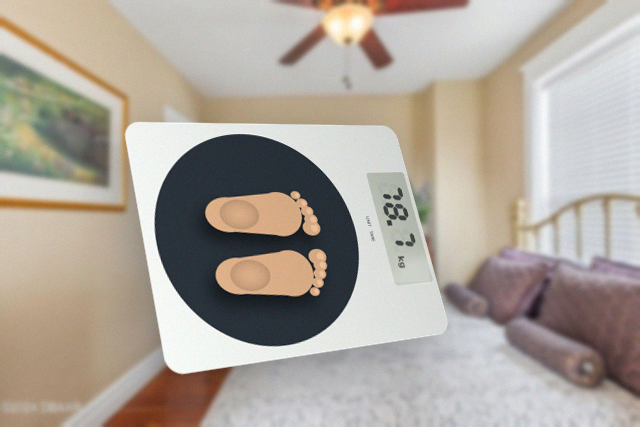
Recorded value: {"value": 78.7, "unit": "kg"}
